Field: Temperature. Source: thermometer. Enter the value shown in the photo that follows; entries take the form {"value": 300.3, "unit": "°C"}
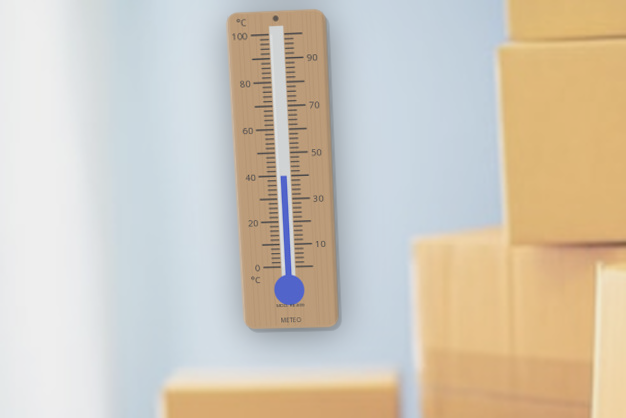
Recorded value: {"value": 40, "unit": "°C"}
